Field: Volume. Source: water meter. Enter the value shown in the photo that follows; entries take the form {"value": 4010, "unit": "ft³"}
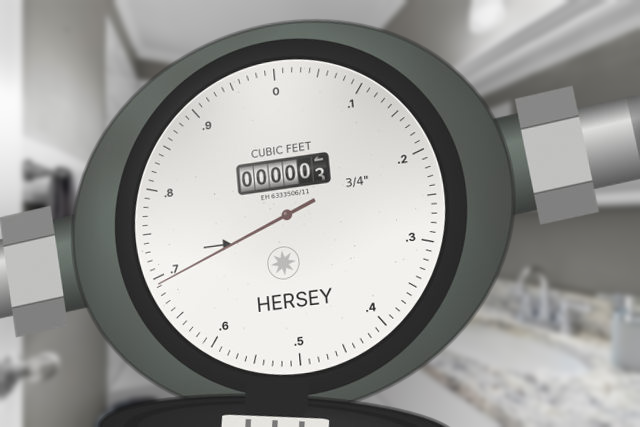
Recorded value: {"value": 2.69, "unit": "ft³"}
